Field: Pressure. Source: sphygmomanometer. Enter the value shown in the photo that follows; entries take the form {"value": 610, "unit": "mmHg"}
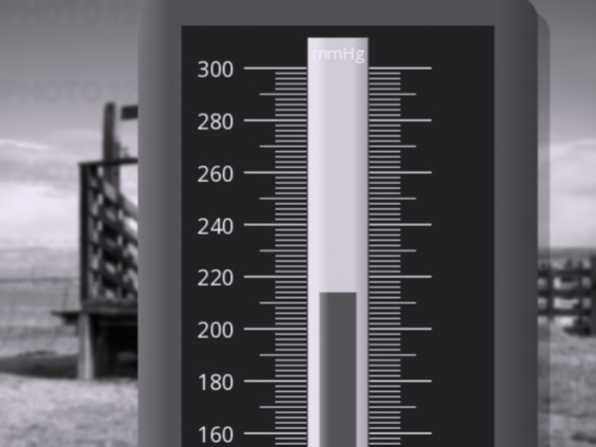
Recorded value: {"value": 214, "unit": "mmHg"}
